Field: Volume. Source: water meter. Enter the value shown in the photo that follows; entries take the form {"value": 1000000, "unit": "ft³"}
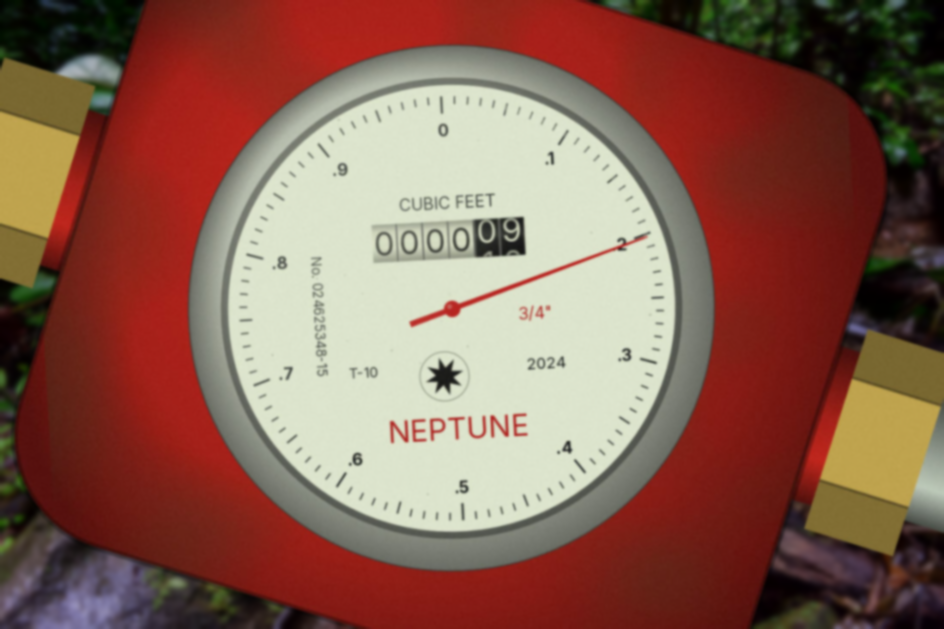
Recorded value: {"value": 9.20, "unit": "ft³"}
